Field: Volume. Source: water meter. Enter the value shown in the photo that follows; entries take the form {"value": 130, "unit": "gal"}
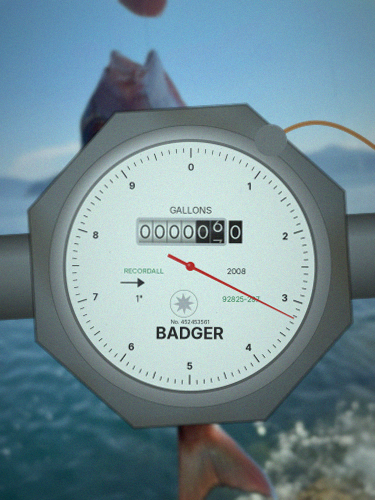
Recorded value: {"value": 63.2, "unit": "gal"}
